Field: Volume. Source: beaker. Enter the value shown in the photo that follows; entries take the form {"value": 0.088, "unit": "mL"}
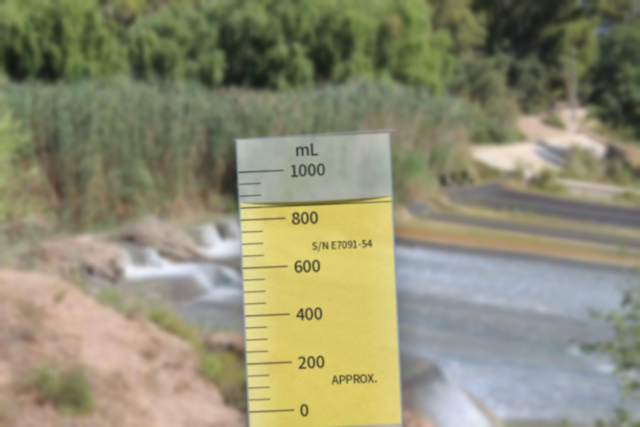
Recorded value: {"value": 850, "unit": "mL"}
